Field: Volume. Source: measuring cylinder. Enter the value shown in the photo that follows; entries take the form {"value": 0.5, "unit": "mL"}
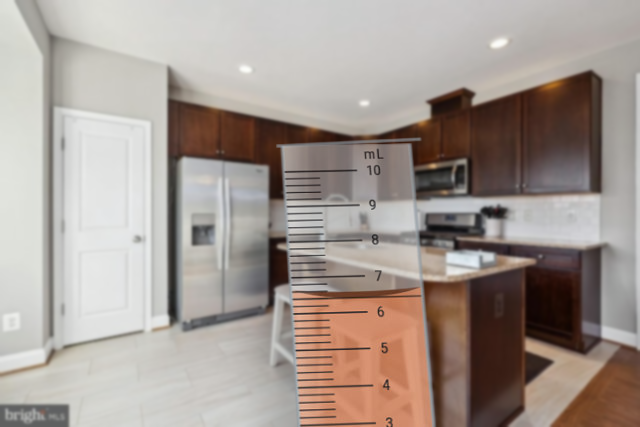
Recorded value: {"value": 6.4, "unit": "mL"}
